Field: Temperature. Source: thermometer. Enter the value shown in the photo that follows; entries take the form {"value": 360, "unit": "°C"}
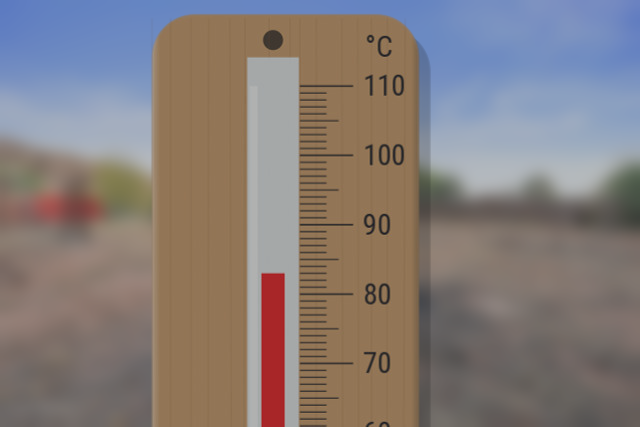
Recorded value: {"value": 83, "unit": "°C"}
